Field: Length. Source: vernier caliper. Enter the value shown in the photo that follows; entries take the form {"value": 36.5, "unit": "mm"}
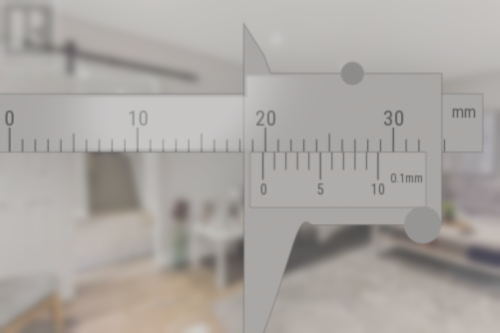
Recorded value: {"value": 19.8, "unit": "mm"}
